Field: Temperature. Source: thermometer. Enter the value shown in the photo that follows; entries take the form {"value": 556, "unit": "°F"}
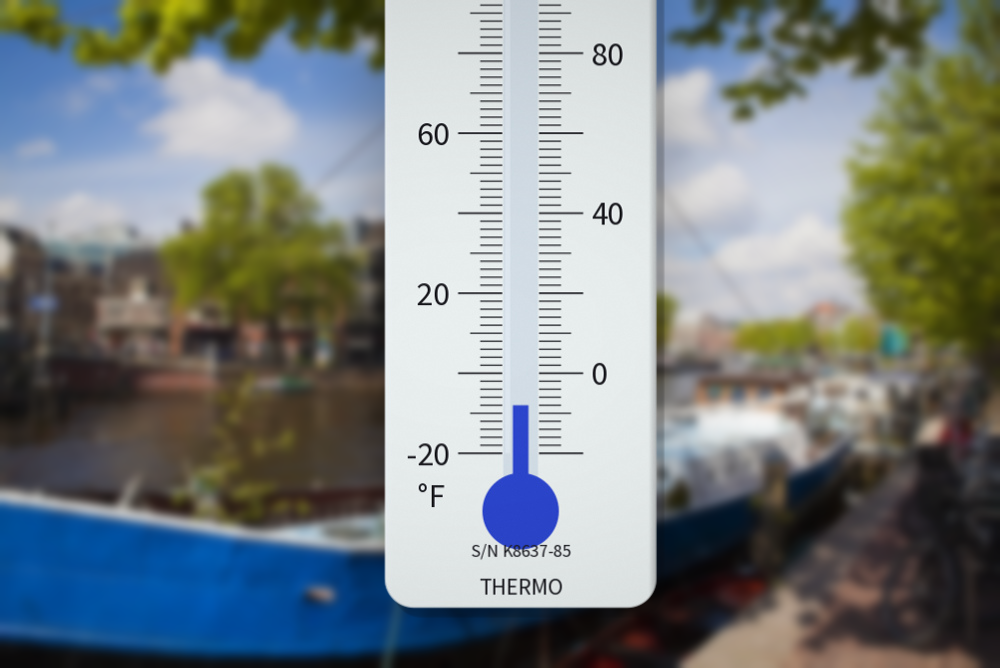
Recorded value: {"value": -8, "unit": "°F"}
